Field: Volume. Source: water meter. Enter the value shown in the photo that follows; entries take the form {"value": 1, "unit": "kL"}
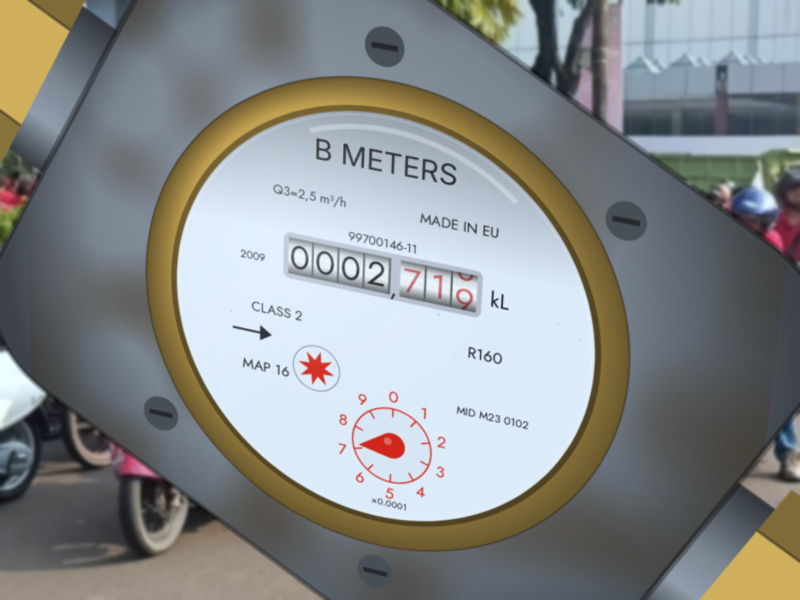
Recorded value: {"value": 2.7187, "unit": "kL"}
